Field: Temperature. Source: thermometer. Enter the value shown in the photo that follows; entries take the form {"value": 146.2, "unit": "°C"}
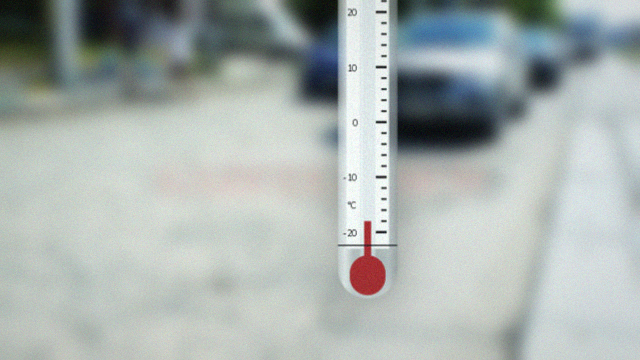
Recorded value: {"value": -18, "unit": "°C"}
